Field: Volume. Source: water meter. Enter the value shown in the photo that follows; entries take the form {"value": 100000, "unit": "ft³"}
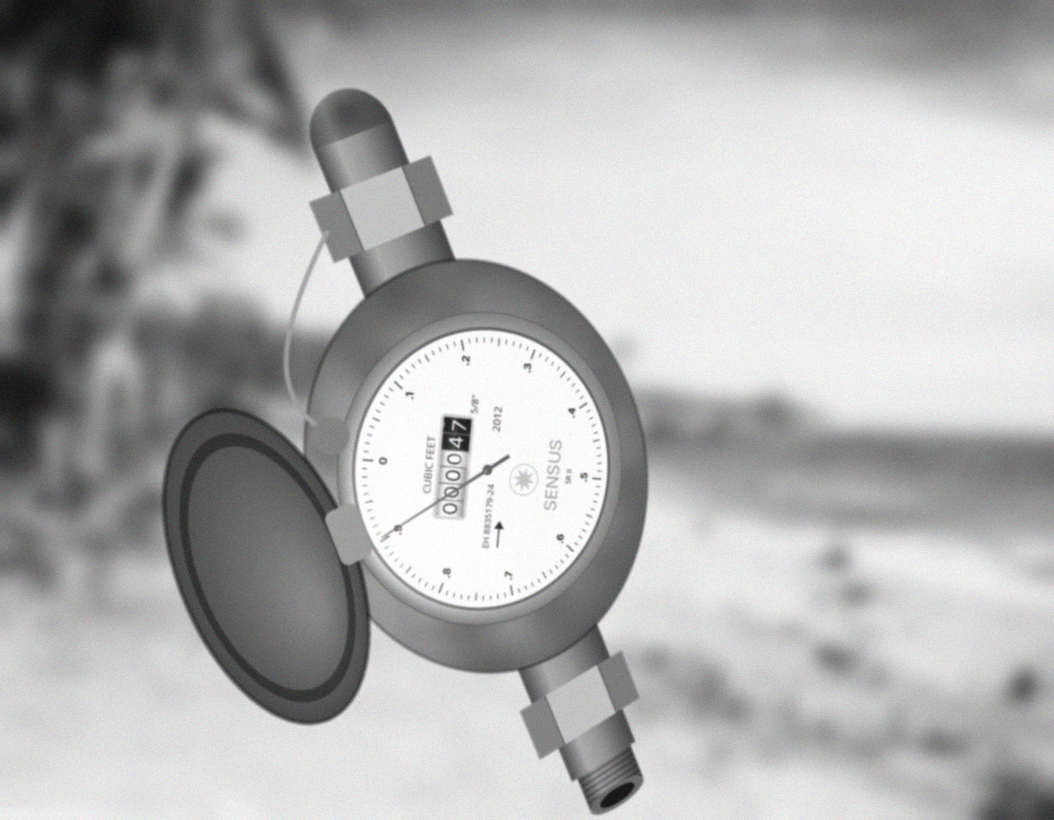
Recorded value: {"value": 46.90, "unit": "ft³"}
